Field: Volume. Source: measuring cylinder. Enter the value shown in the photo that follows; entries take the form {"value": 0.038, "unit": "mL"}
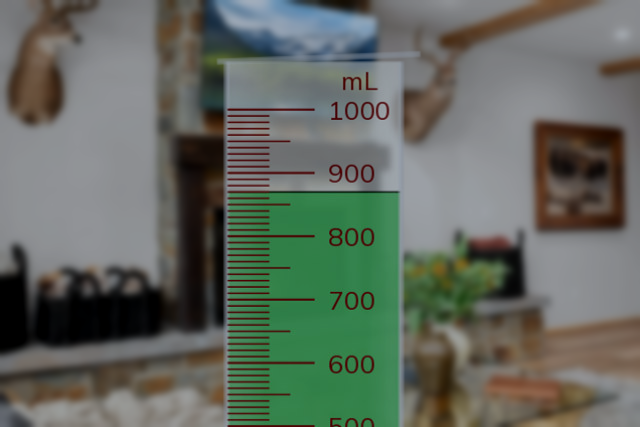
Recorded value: {"value": 870, "unit": "mL"}
